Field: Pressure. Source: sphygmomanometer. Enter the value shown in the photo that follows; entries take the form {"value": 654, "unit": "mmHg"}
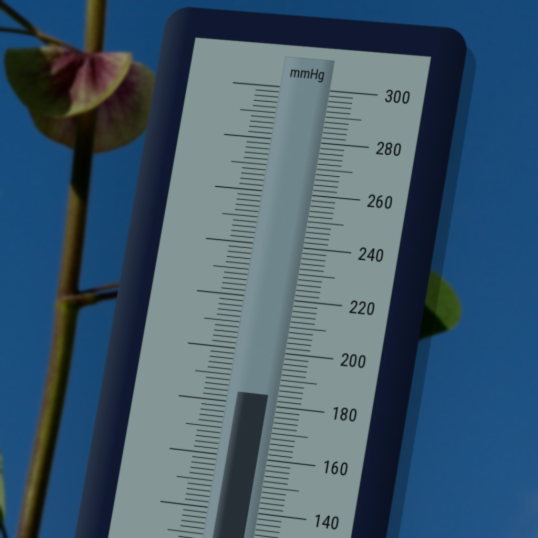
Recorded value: {"value": 184, "unit": "mmHg"}
